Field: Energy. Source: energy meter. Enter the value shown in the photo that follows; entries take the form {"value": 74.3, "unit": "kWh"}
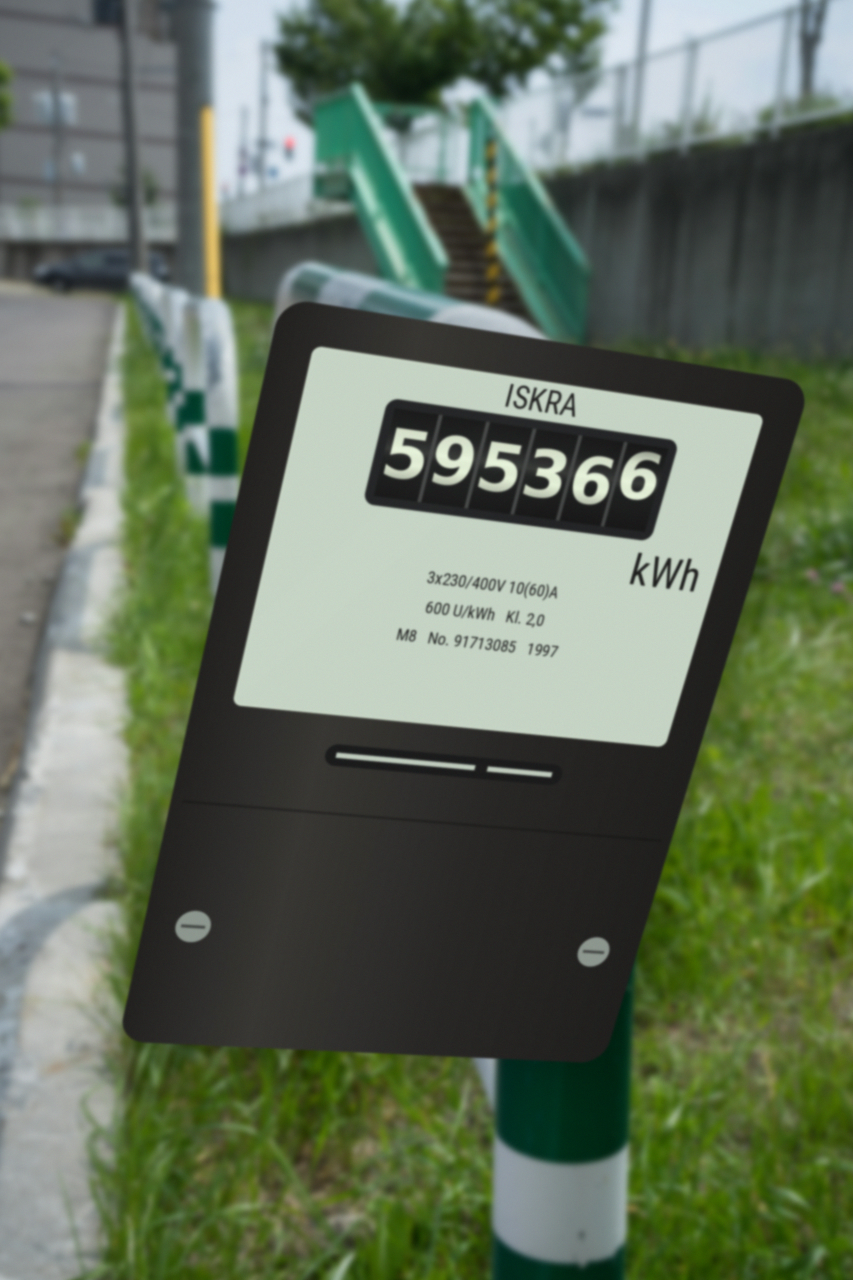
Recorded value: {"value": 595366, "unit": "kWh"}
